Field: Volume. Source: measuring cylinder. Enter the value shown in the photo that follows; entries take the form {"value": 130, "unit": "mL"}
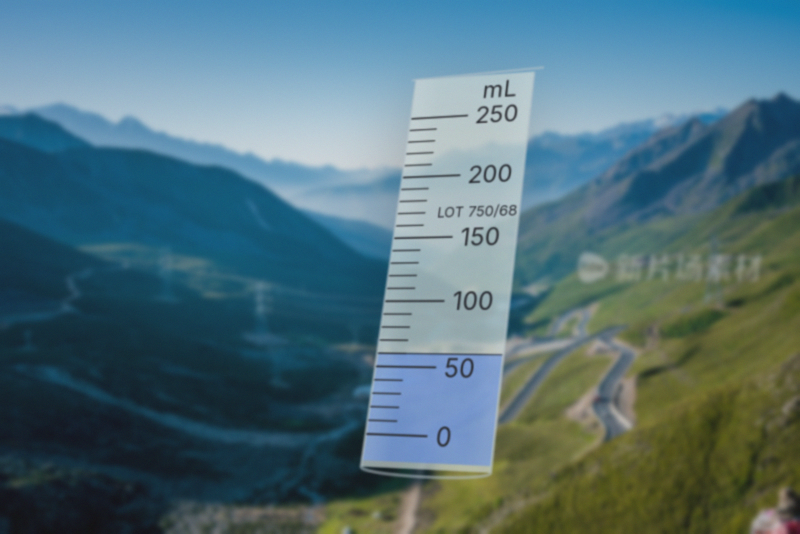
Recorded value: {"value": 60, "unit": "mL"}
